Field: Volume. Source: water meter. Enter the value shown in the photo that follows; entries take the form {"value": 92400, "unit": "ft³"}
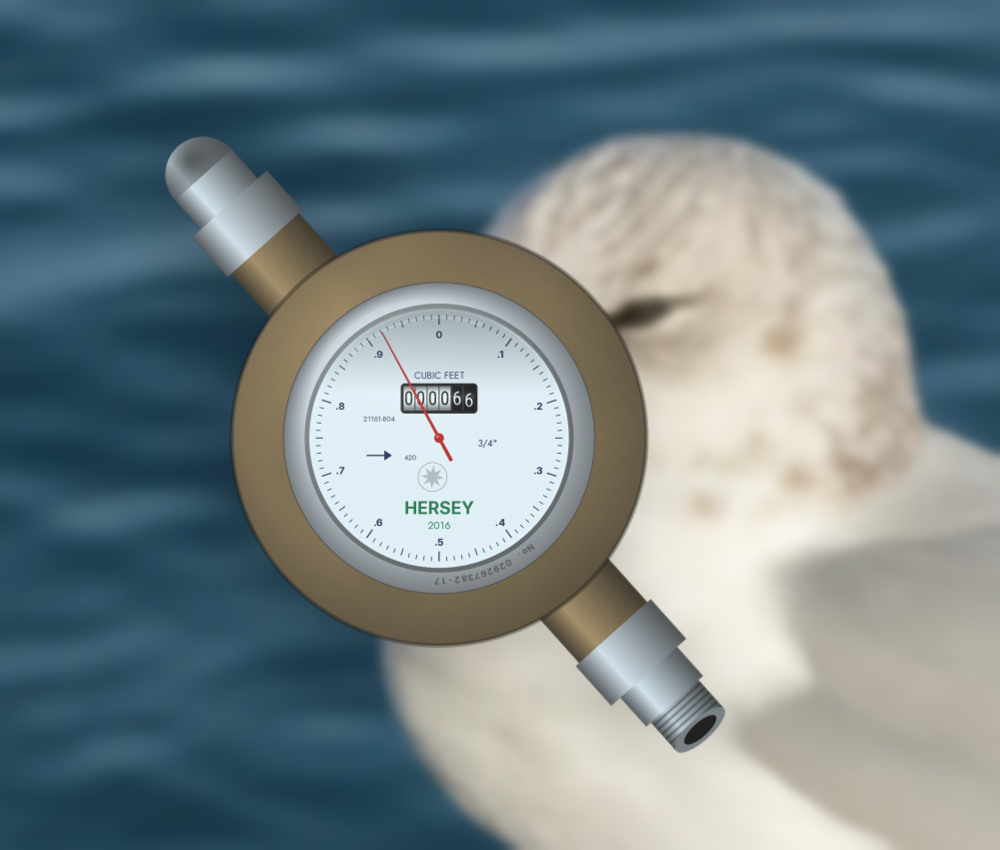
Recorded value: {"value": 65.92, "unit": "ft³"}
